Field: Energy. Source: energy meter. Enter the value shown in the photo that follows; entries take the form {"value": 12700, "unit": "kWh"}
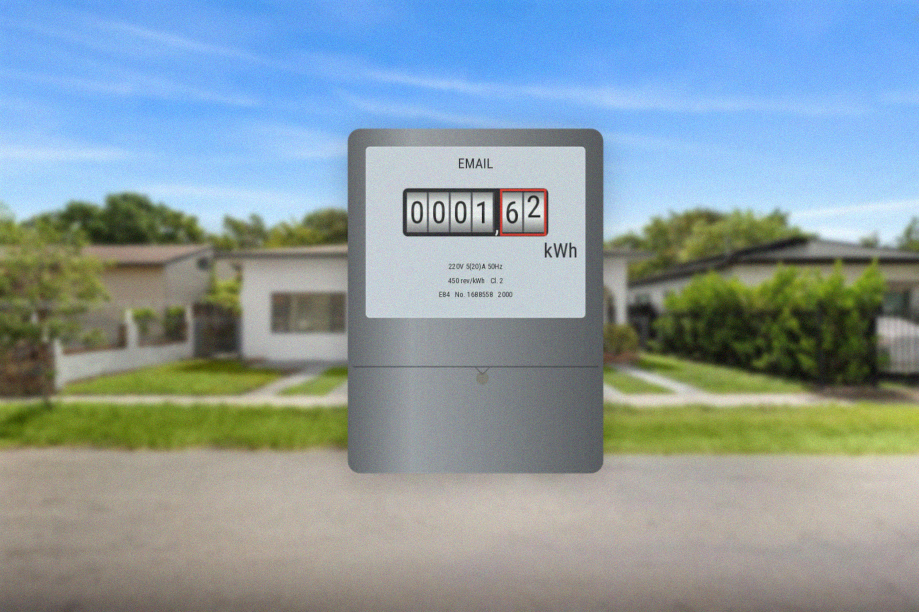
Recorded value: {"value": 1.62, "unit": "kWh"}
